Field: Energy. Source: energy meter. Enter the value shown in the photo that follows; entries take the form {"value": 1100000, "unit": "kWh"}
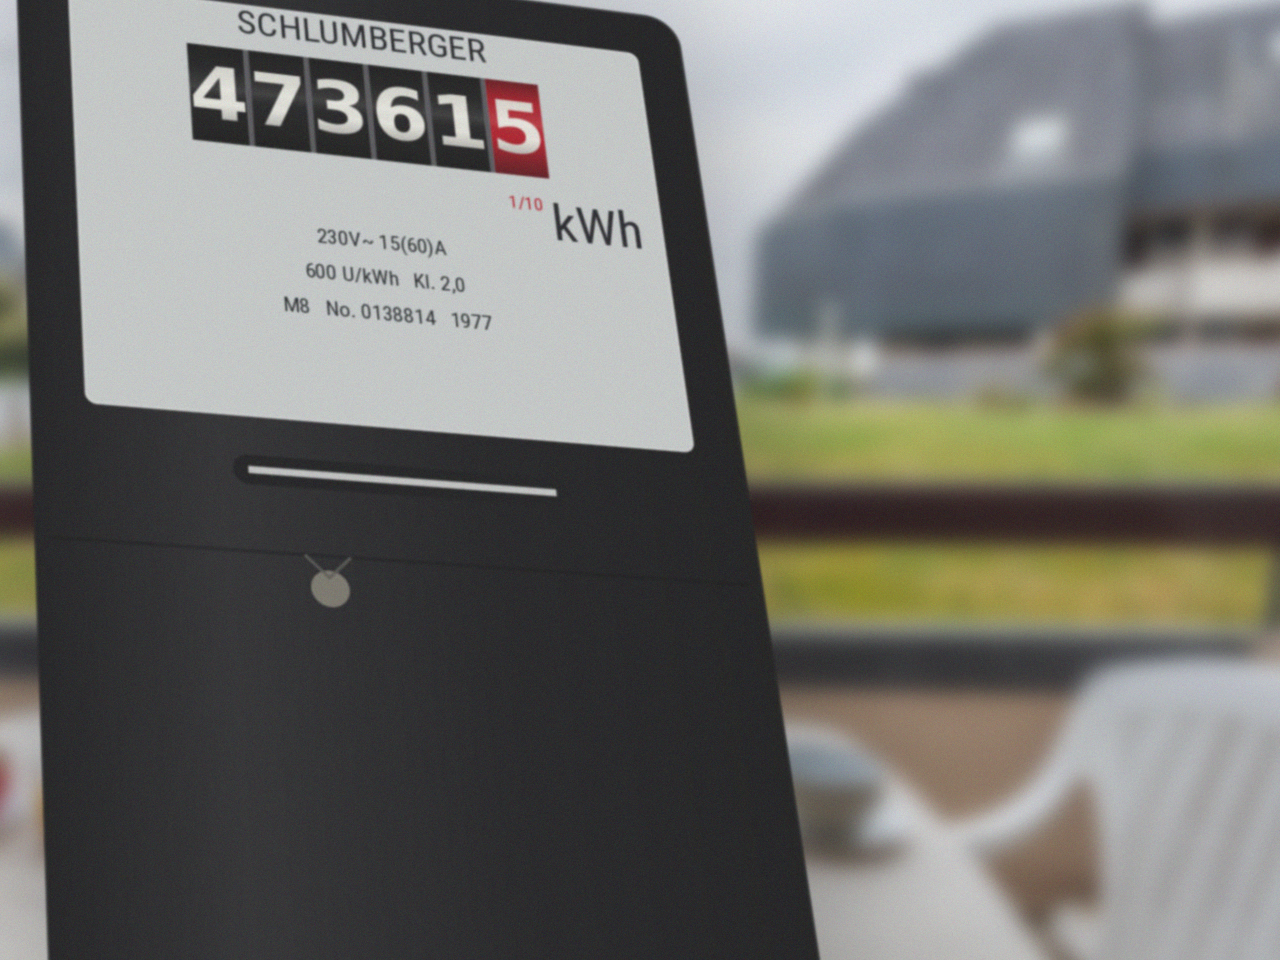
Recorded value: {"value": 47361.5, "unit": "kWh"}
